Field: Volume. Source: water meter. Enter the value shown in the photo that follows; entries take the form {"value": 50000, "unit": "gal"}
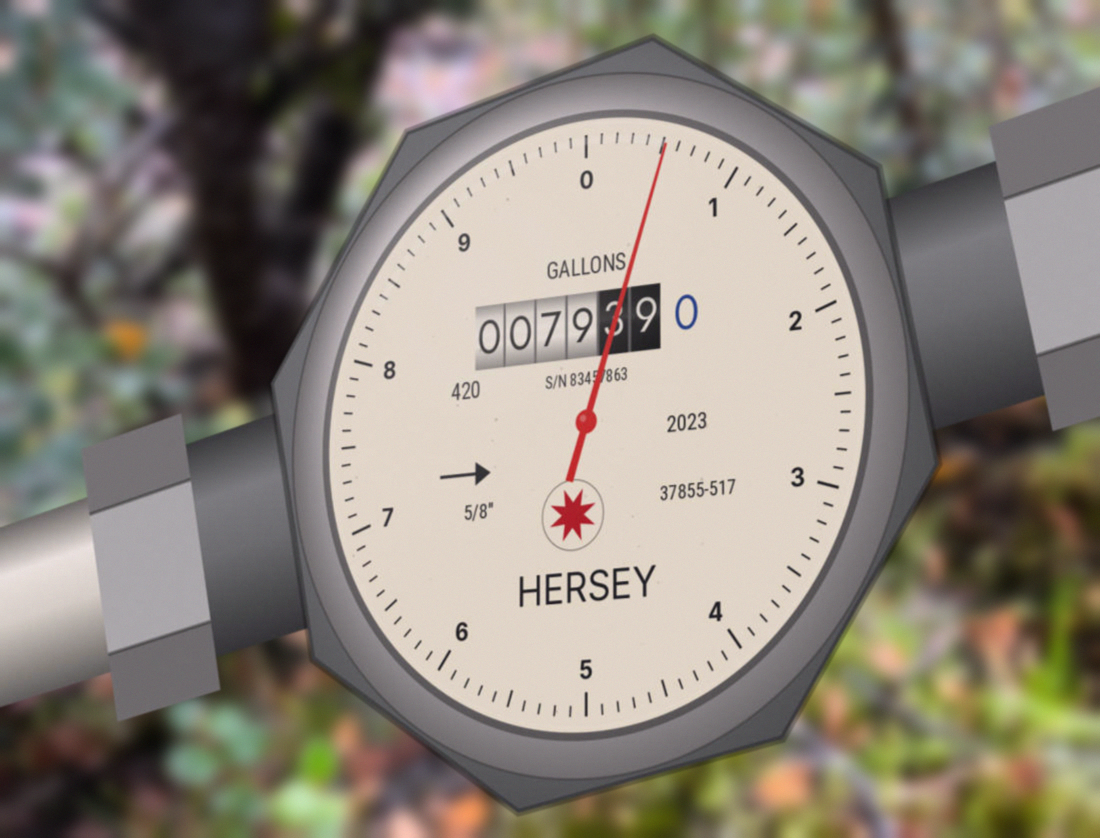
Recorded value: {"value": 79390.5, "unit": "gal"}
